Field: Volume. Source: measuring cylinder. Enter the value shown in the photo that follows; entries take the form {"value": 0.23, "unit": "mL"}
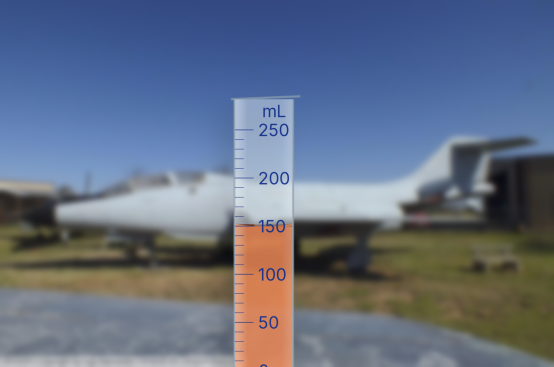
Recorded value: {"value": 150, "unit": "mL"}
